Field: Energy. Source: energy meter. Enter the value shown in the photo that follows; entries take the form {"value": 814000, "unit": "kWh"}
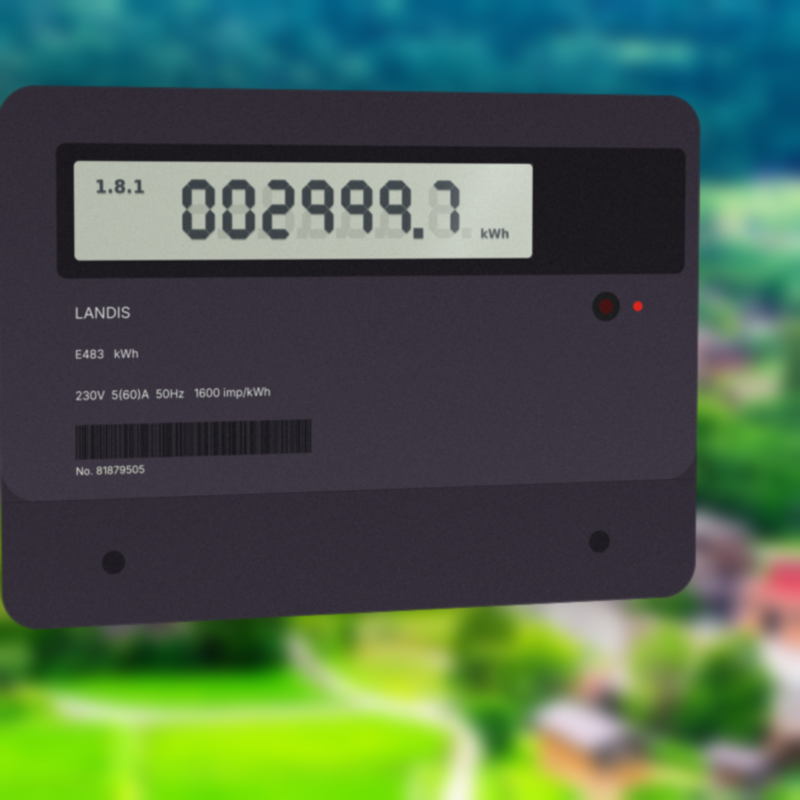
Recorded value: {"value": 2999.7, "unit": "kWh"}
